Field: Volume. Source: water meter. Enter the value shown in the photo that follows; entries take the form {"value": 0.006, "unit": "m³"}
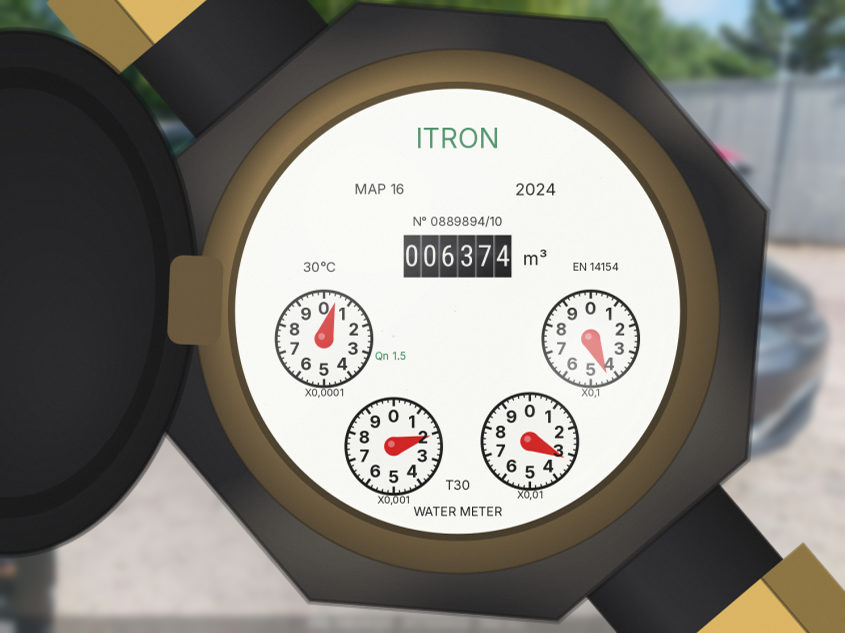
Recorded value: {"value": 6374.4320, "unit": "m³"}
